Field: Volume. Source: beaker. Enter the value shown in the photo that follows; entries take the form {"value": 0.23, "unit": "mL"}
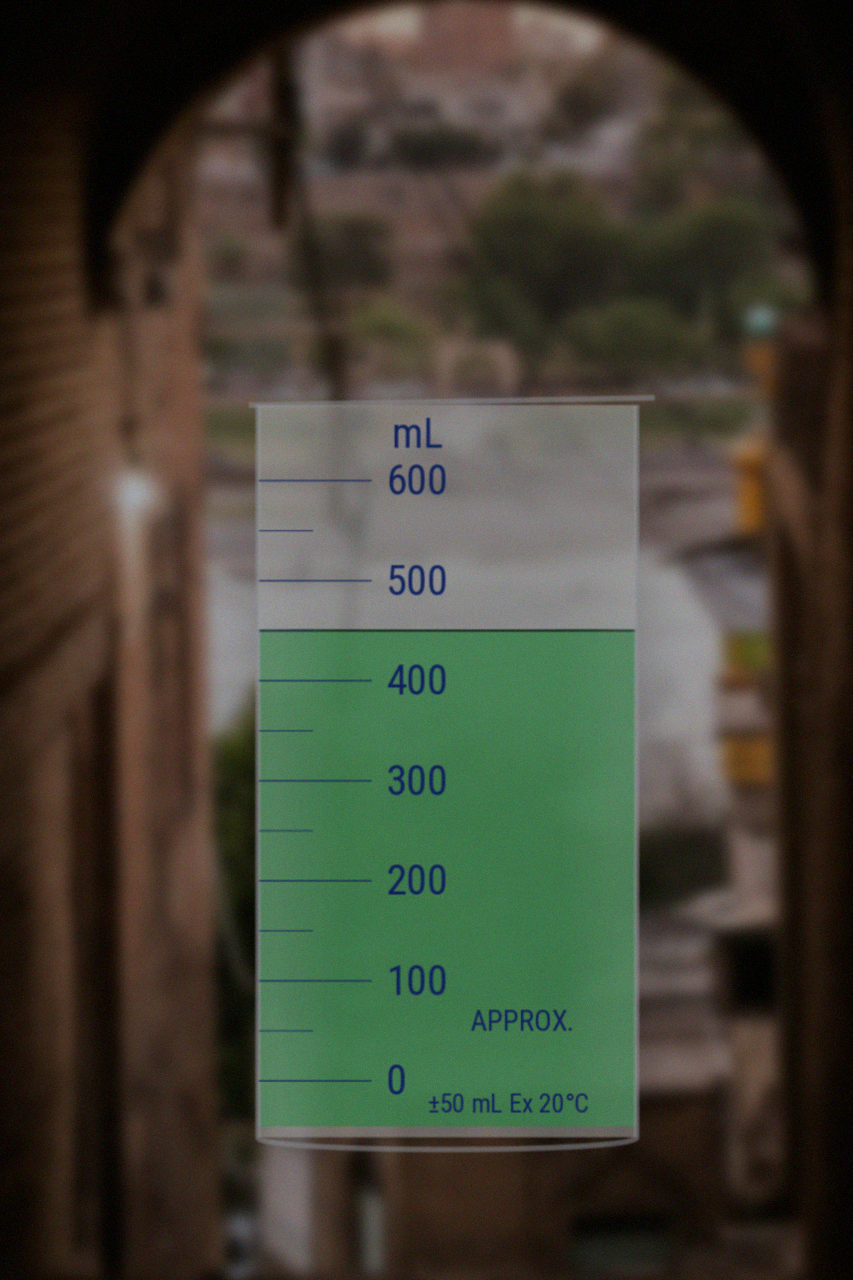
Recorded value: {"value": 450, "unit": "mL"}
